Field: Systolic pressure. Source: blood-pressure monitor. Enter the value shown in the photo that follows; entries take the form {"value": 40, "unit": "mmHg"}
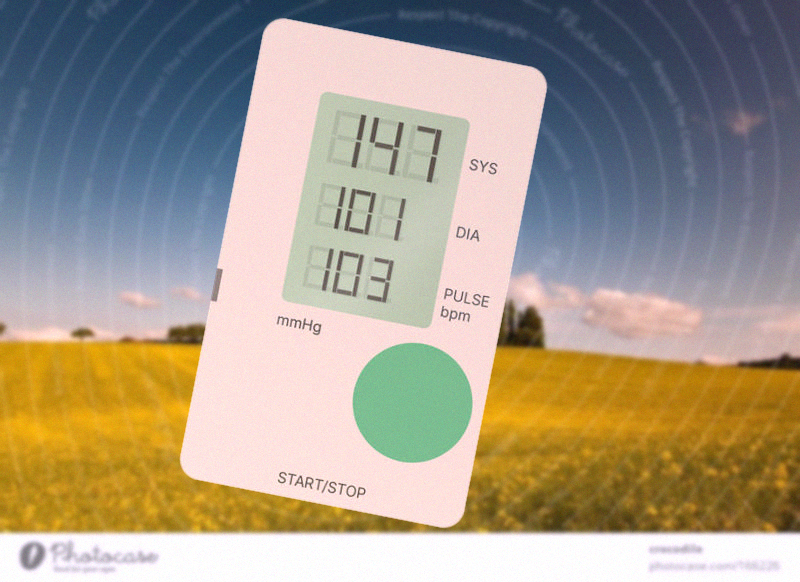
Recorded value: {"value": 147, "unit": "mmHg"}
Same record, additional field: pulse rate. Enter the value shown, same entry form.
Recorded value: {"value": 103, "unit": "bpm"}
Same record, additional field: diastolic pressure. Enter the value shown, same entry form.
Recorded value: {"value": 101, "unit": "mmHg"}
